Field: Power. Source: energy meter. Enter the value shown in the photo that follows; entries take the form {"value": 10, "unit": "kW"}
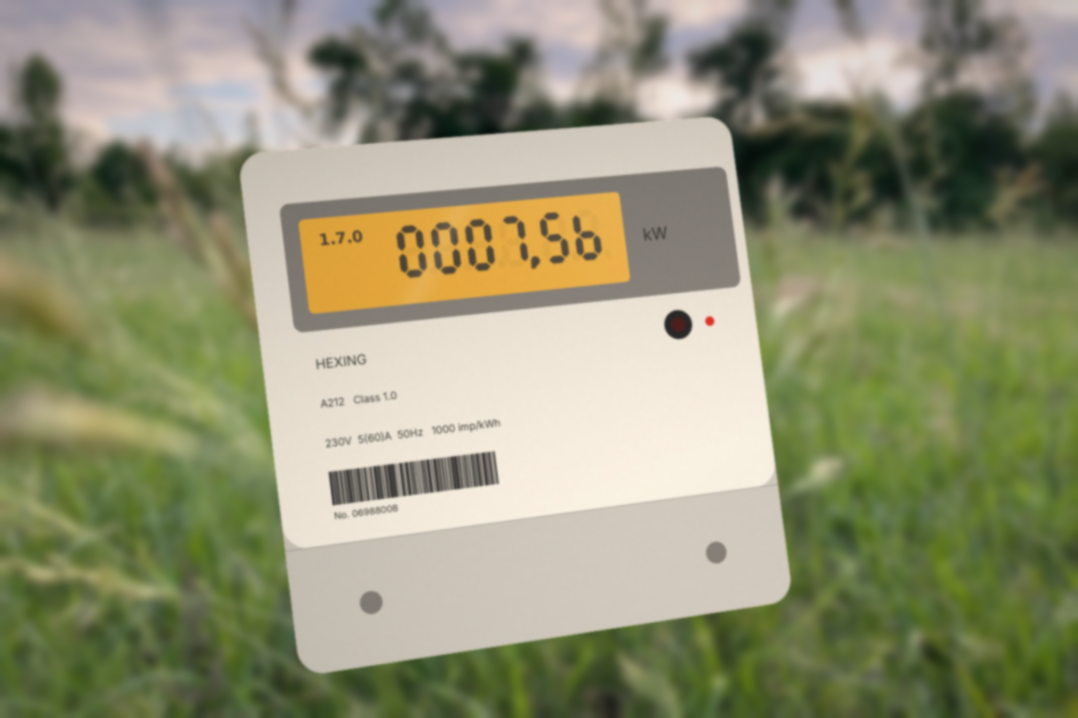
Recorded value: {"value": 7.56, "unit": "kW"}
